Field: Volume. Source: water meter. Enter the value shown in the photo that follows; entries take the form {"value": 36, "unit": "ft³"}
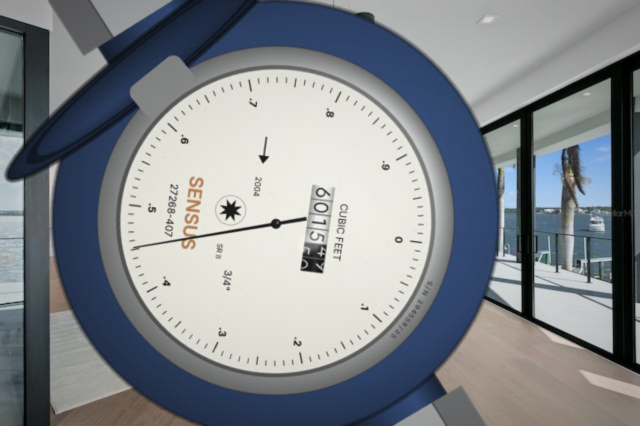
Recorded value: {"value": 601549.45, "unit": "ft³"}
